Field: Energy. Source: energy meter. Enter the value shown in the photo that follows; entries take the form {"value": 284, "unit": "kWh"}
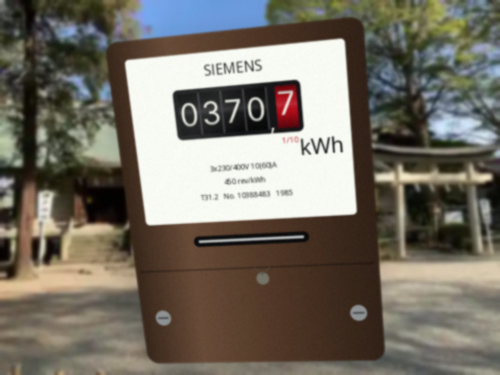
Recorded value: {"value": 370.7, "unit": "kWh"}
